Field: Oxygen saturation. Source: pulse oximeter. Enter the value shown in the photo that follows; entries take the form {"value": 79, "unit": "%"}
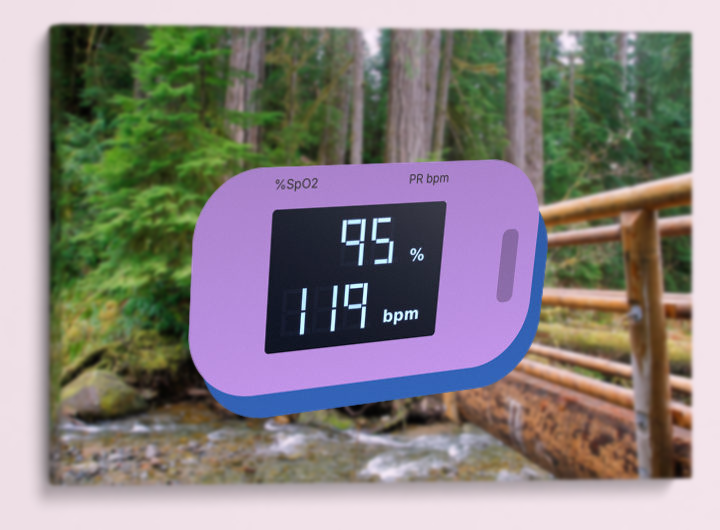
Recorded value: {"value": 95, "unit": "%"}
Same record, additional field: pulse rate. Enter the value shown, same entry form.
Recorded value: {"value": 119, "unit": "bpm"}
